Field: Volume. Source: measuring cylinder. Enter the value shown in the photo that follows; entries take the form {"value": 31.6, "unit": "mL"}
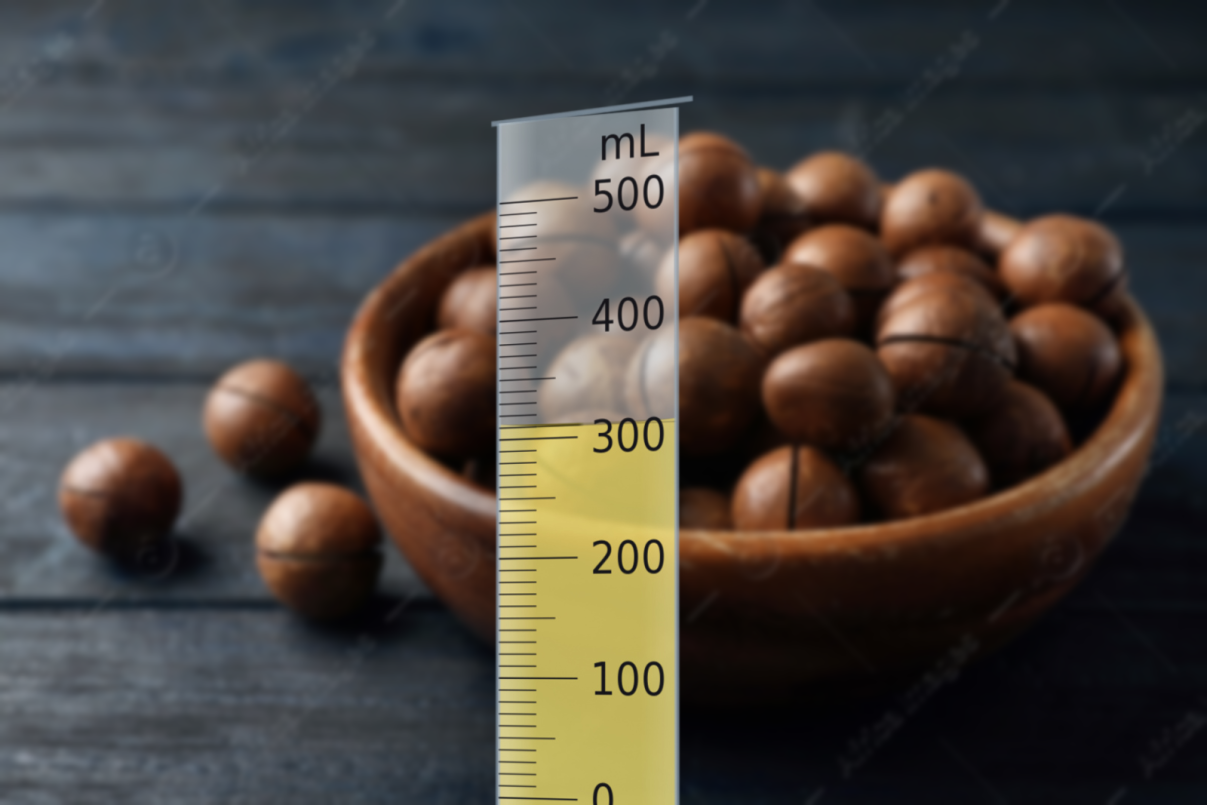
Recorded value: {"value": 310, "unit": "mL"}
